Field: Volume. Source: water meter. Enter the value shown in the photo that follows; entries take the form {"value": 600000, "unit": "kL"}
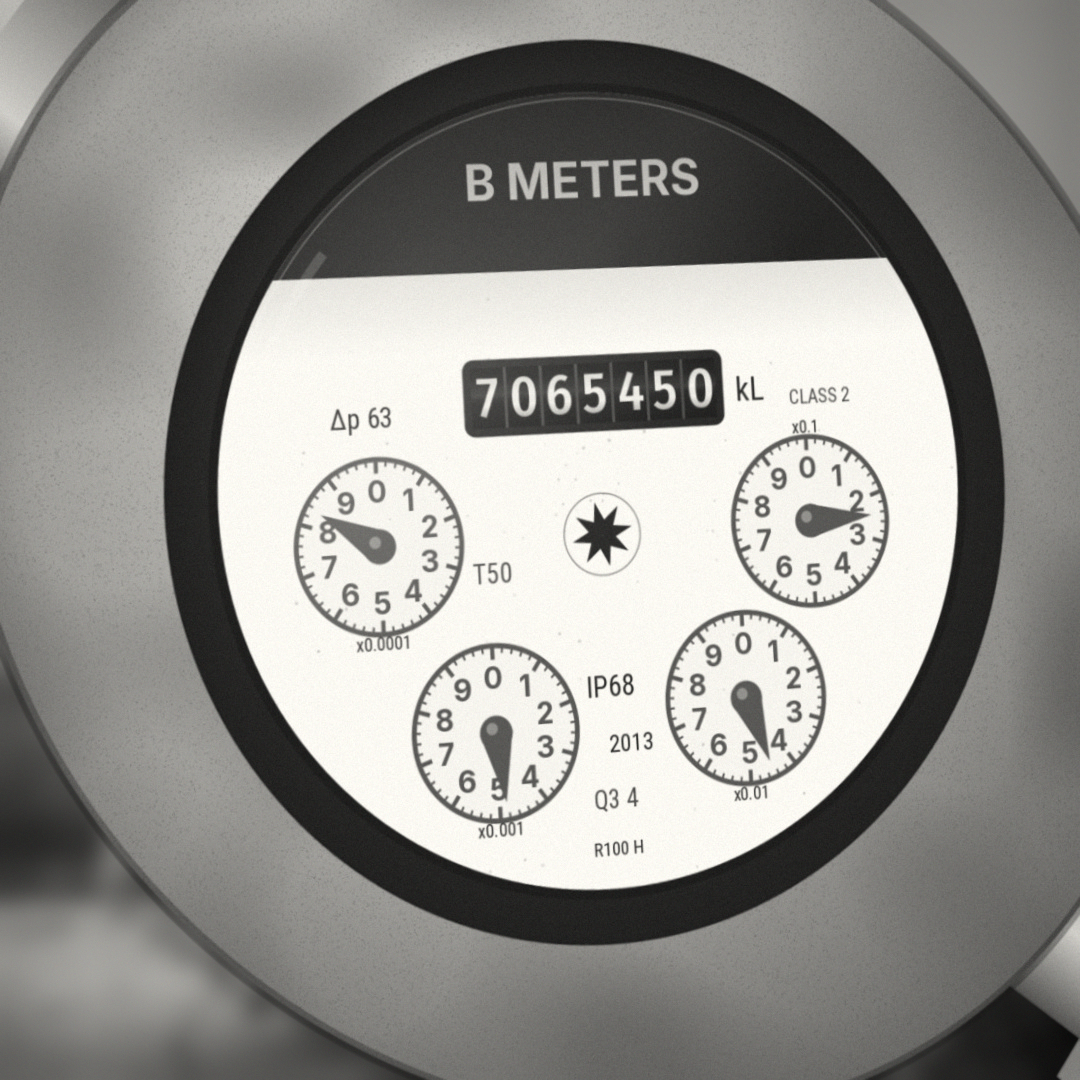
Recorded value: {"value": 7065450.2448, "unit": "kL"}
